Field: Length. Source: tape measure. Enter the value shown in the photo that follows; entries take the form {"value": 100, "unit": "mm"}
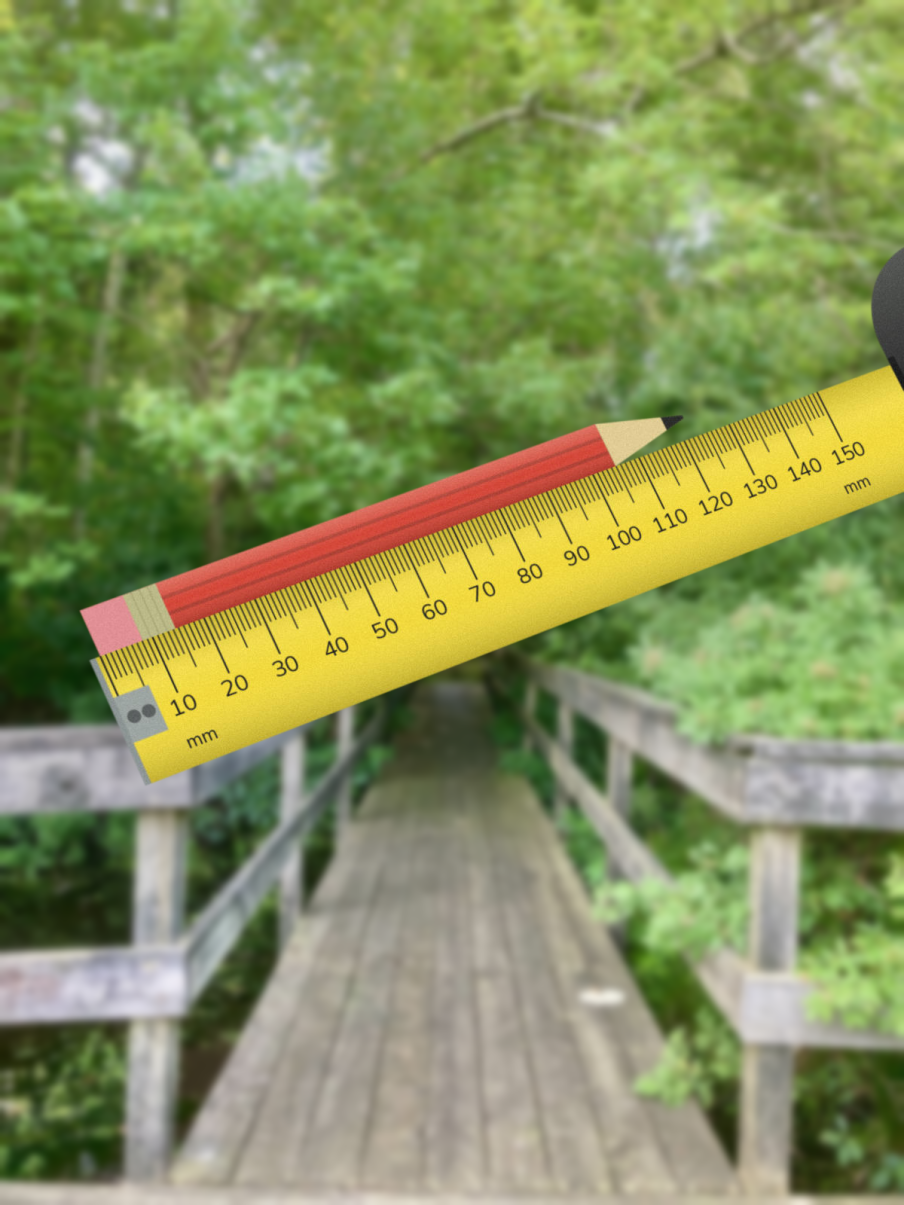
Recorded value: {"value": 122, "unit": "mm"}
